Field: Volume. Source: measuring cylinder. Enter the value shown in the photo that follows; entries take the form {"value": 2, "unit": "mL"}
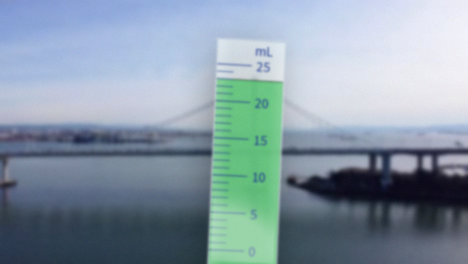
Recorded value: {"value": 23, "unit": "mL"}
